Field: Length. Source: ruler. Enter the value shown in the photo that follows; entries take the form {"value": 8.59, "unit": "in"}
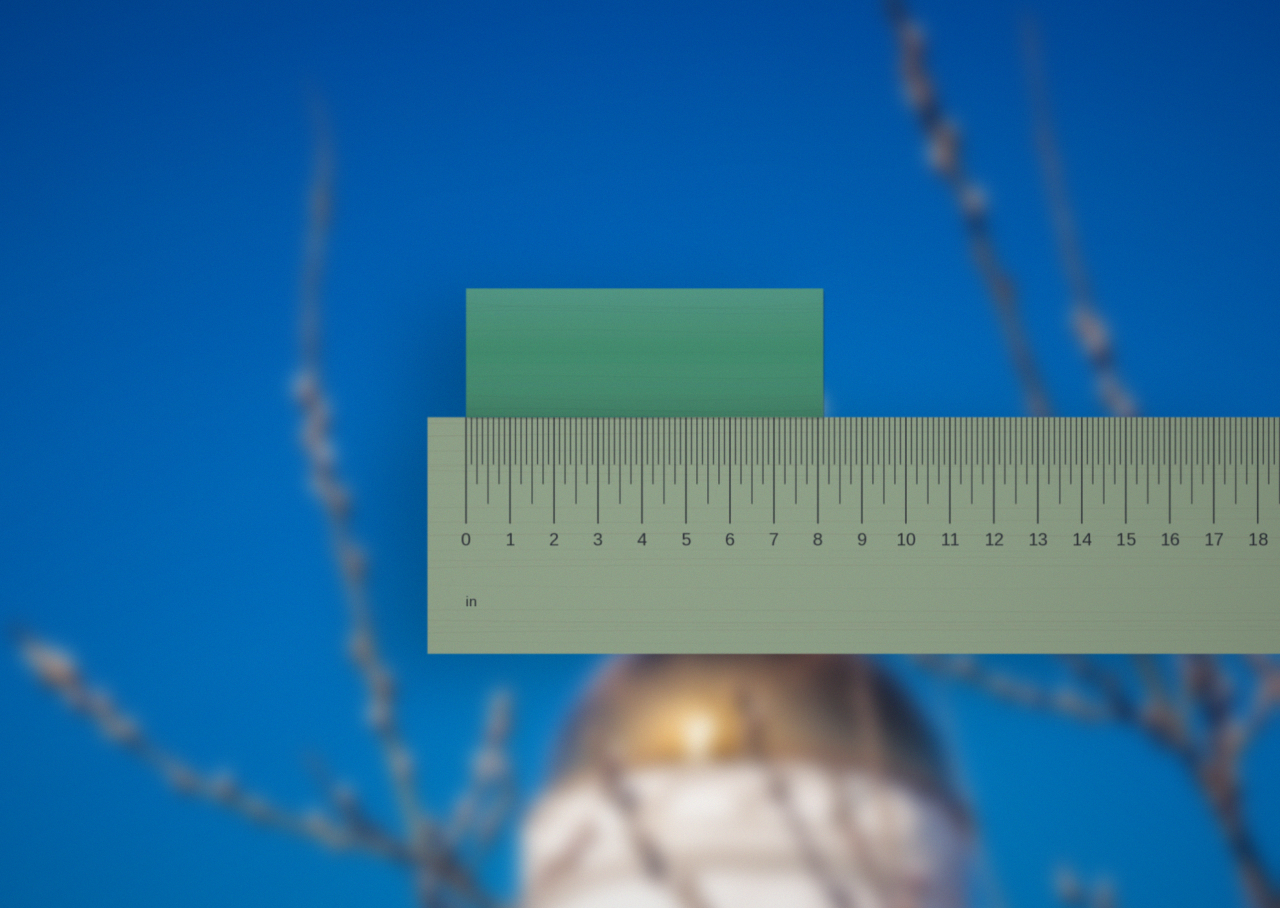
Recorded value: {"value": 8.125, "unit": "in"}
